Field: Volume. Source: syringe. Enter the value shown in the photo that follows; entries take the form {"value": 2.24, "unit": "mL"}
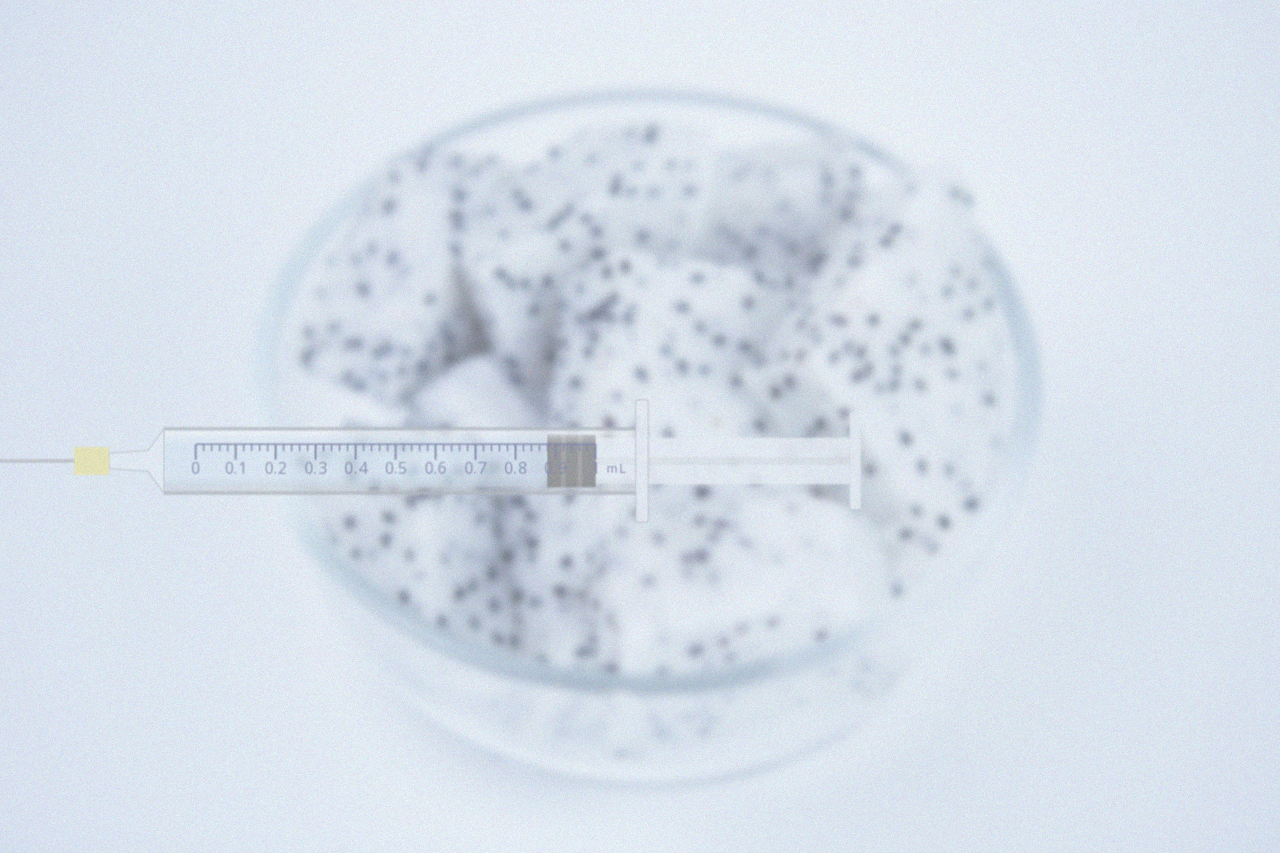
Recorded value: {"value": 0.88, "unit": "mL"}
